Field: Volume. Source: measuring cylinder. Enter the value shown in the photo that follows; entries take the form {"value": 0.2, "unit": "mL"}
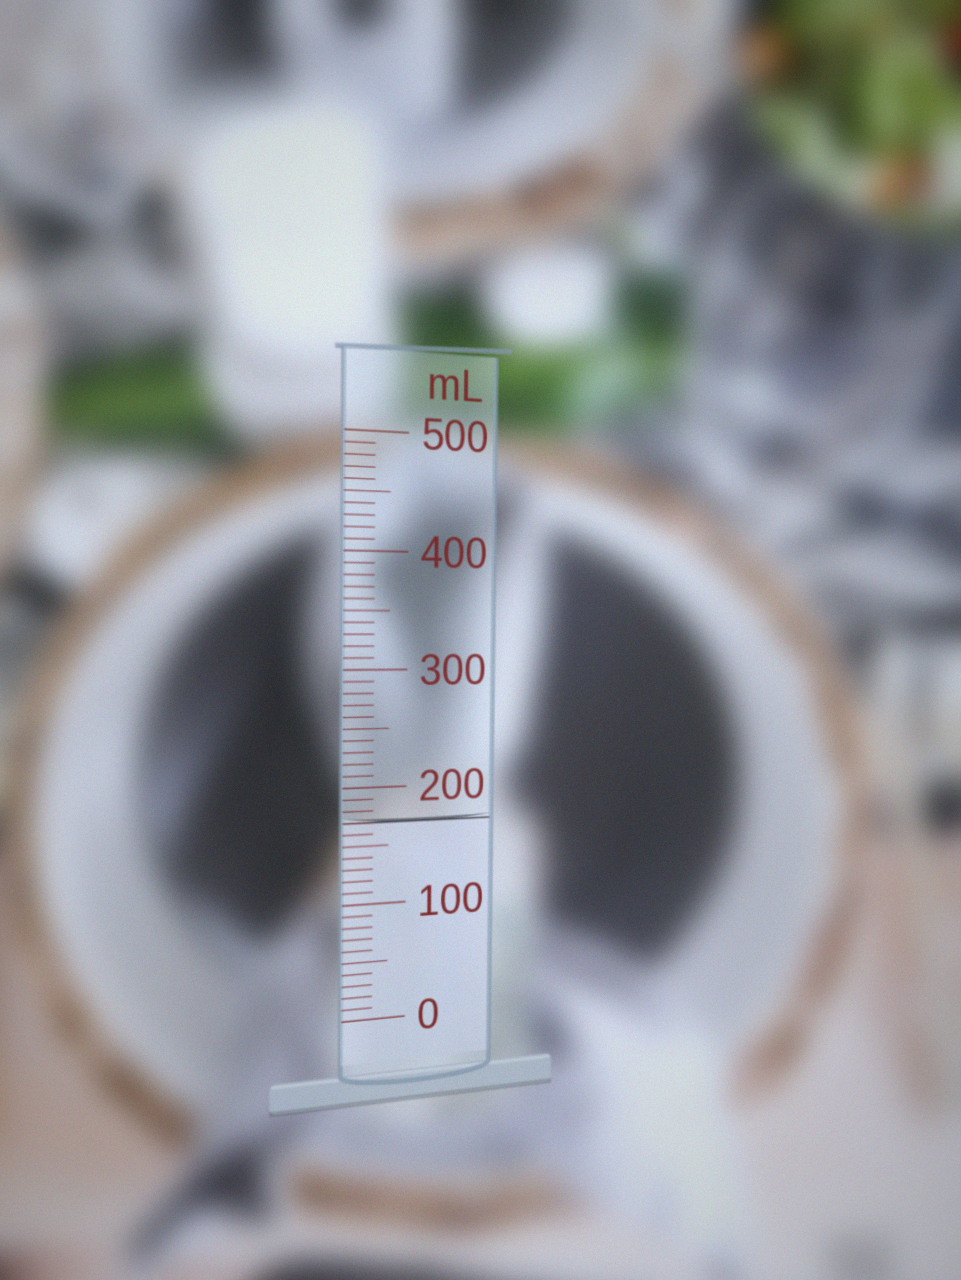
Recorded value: {"value": 170, "unit": "mL"}
